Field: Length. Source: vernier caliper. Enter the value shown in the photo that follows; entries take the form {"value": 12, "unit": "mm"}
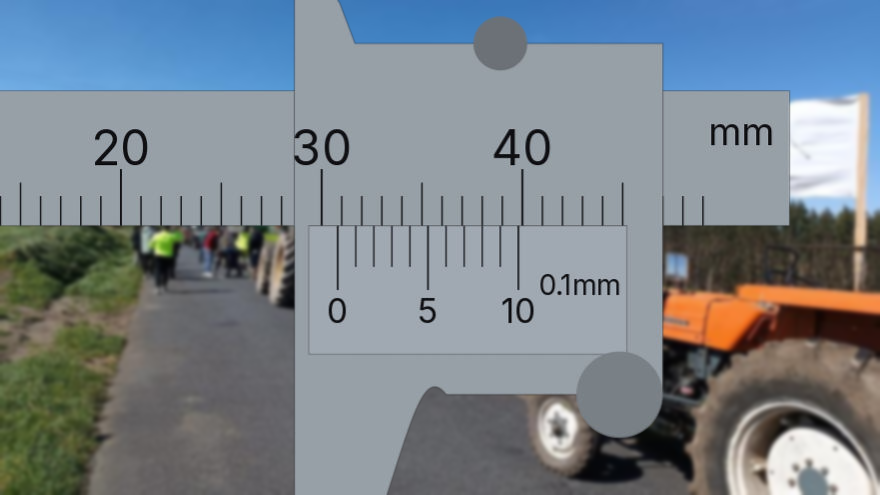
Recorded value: {"value": 30.8, "unit": "mm"}
